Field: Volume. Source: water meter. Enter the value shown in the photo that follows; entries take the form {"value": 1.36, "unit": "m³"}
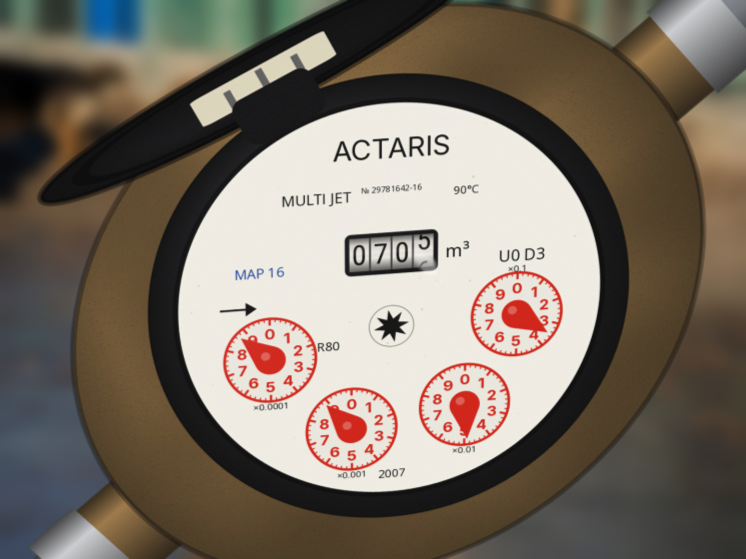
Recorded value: {"value": 705.3488, "unit": "m³"}
